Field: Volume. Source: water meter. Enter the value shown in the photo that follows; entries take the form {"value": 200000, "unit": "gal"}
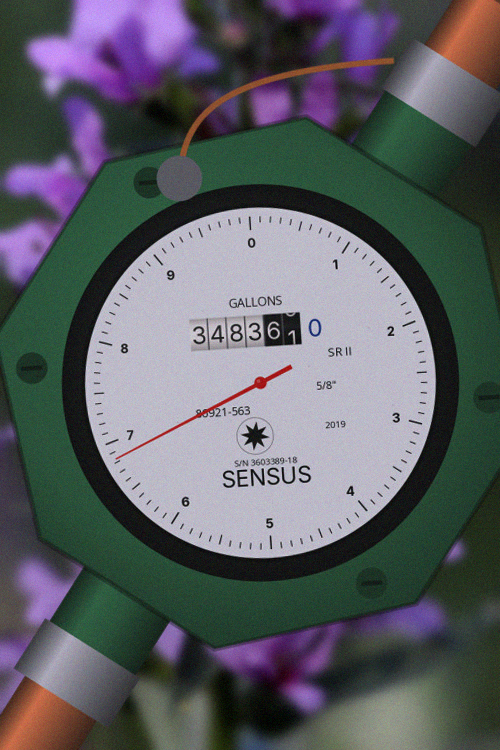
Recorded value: {"value": 3483606.8, "unit": "gal"}
